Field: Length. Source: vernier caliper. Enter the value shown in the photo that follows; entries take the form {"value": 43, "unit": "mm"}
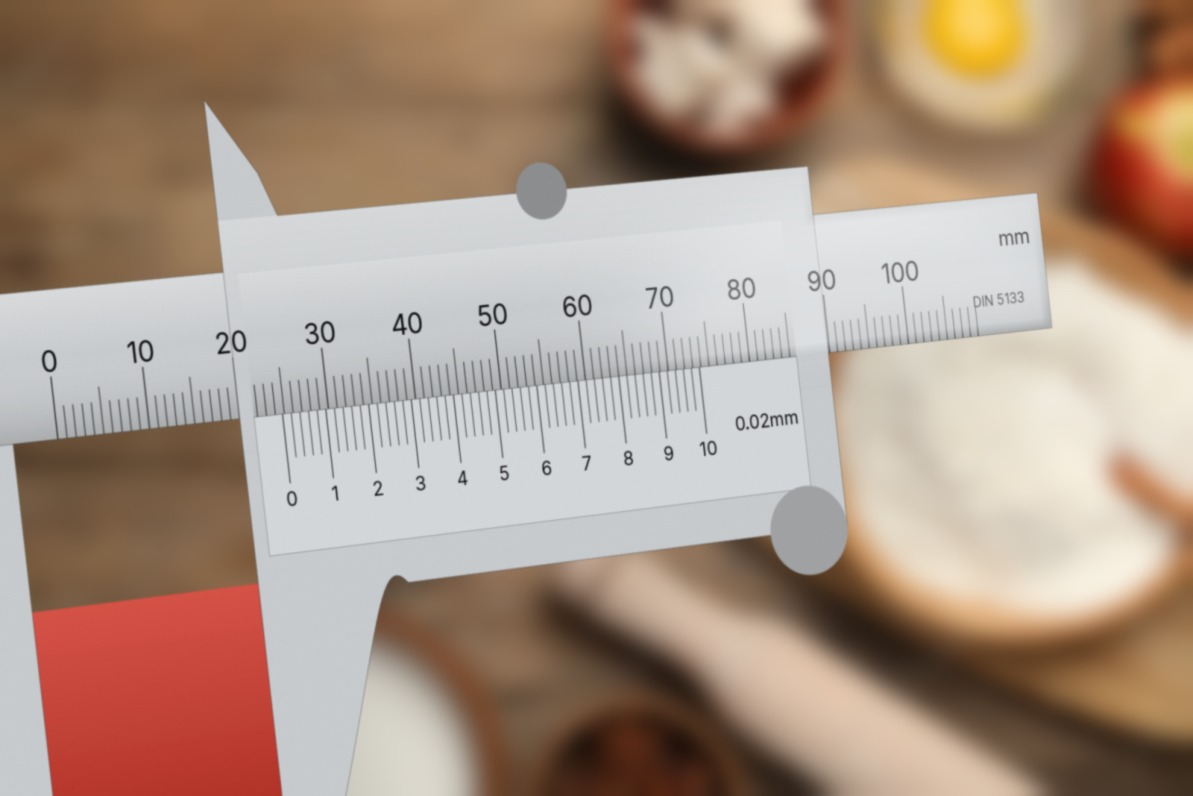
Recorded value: {"value": 24.8, "unit": "mm"}
